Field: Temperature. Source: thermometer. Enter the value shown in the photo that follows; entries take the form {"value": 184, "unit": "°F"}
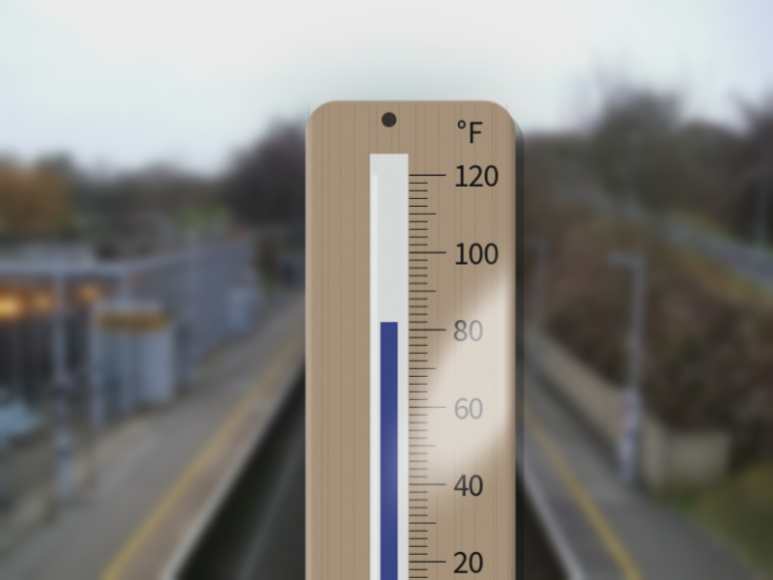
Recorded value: {"value": 82, "unit": "°F"}
